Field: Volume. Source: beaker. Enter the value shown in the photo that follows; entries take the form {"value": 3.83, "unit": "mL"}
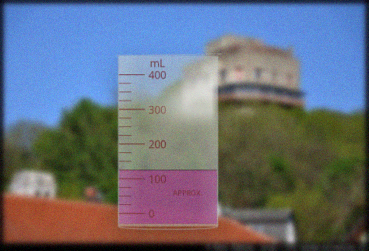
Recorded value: {"value": 125, "unit": "mL"}
